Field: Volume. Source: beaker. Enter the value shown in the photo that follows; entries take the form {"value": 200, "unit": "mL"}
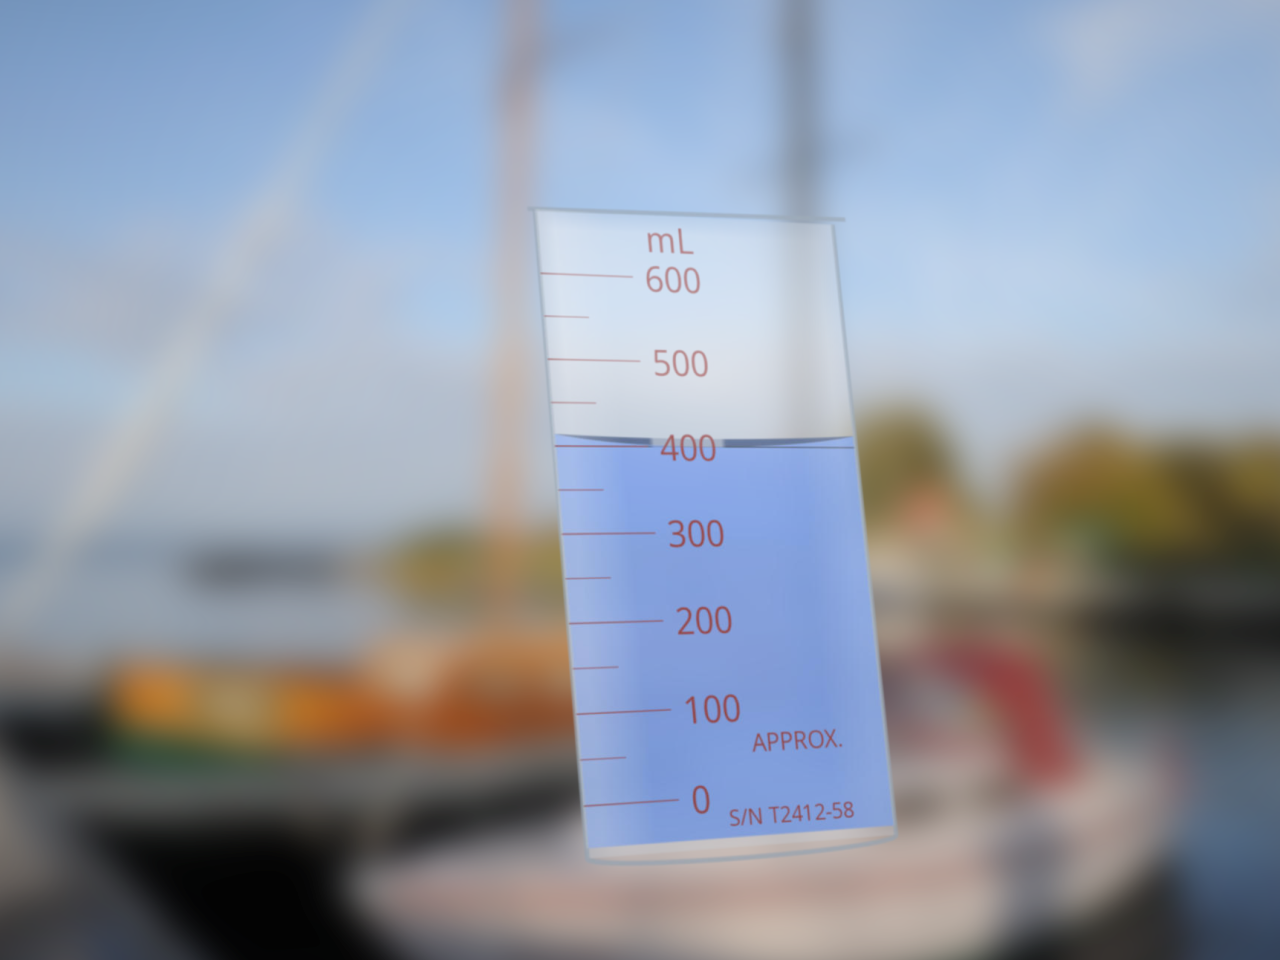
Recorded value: {"value": 400, "unit": "mL"}
